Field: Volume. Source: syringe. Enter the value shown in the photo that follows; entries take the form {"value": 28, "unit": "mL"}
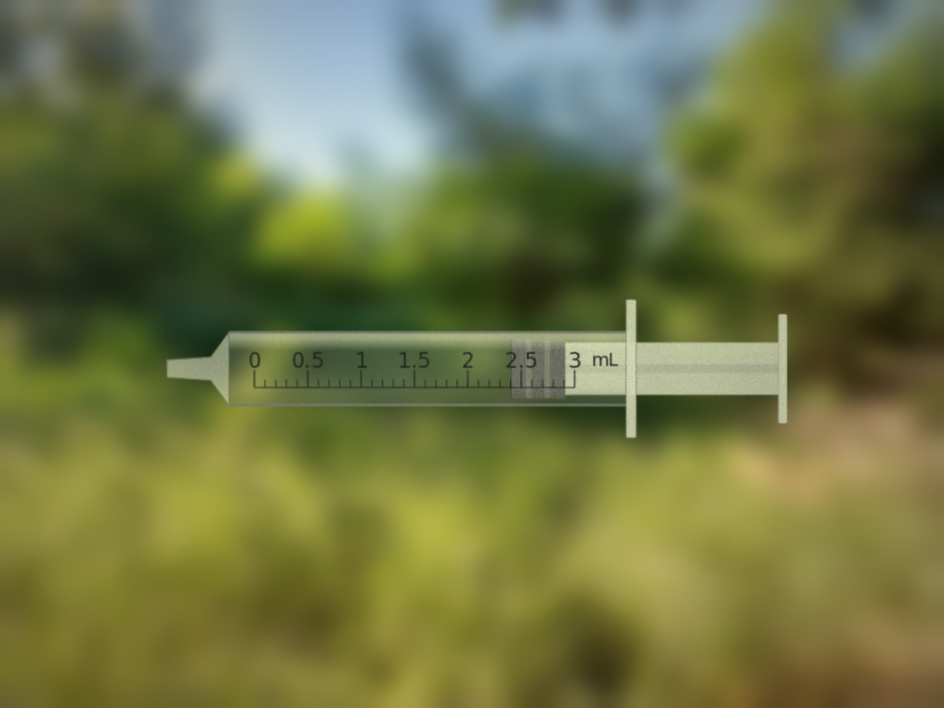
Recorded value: {"value": 2.4, "unit": "mL"}
